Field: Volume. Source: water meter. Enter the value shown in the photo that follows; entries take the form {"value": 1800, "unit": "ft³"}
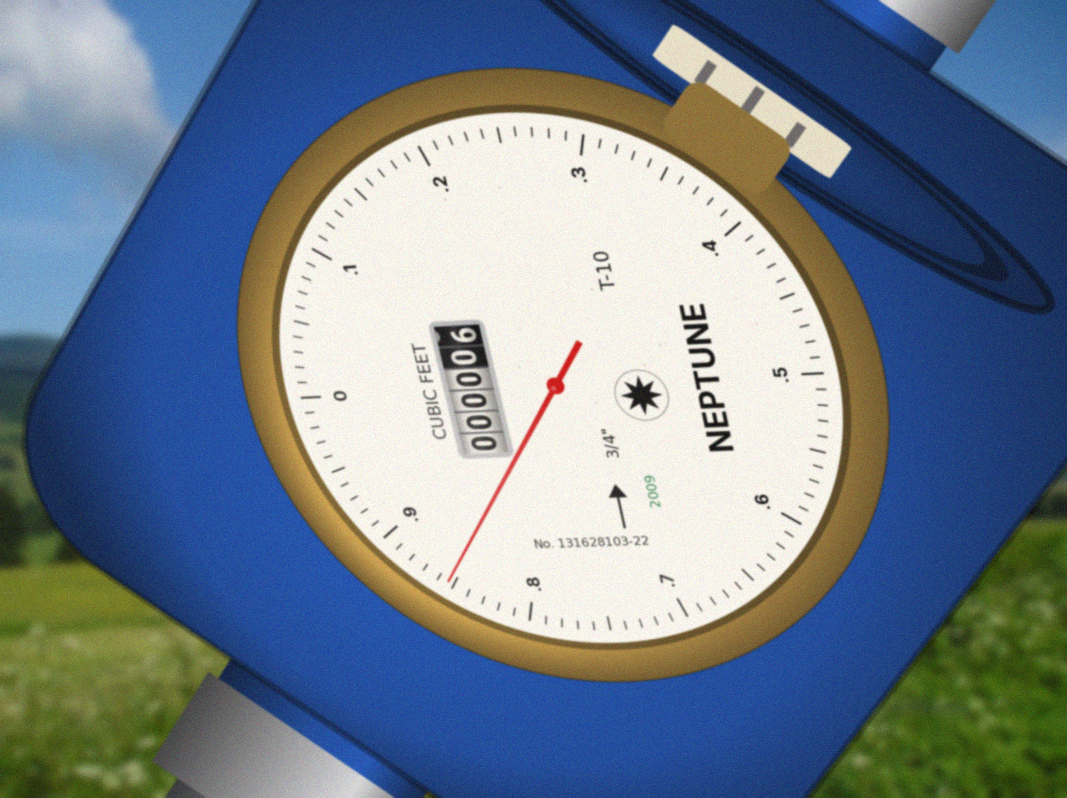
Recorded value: {"value": 5.85, "unit": "ft³"}
